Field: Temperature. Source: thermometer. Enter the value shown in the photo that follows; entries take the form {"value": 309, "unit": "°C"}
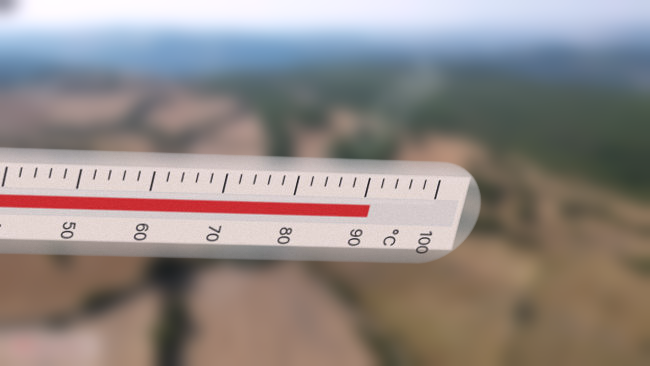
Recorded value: {"value": 91, "unit": "°C"}
